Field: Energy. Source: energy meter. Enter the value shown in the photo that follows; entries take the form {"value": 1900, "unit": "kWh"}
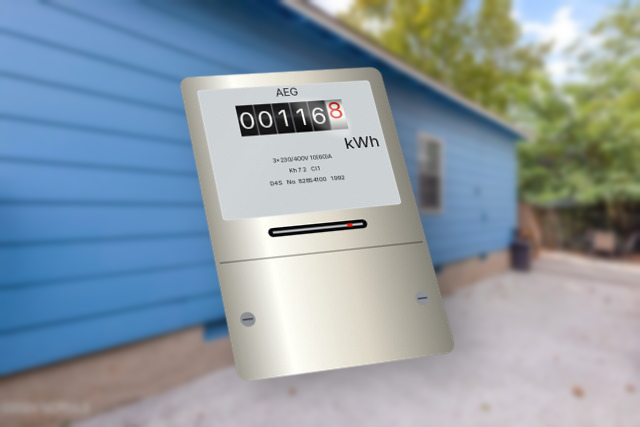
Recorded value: {"value": 116.8, "unit": "kWh"}
